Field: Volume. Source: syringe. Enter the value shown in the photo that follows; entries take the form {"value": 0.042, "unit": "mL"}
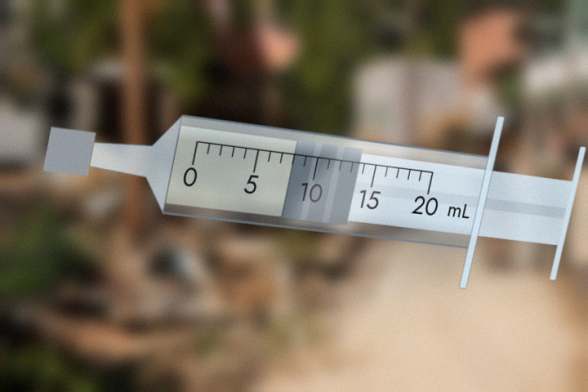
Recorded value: {"value": 8, "unit": "mL"}
